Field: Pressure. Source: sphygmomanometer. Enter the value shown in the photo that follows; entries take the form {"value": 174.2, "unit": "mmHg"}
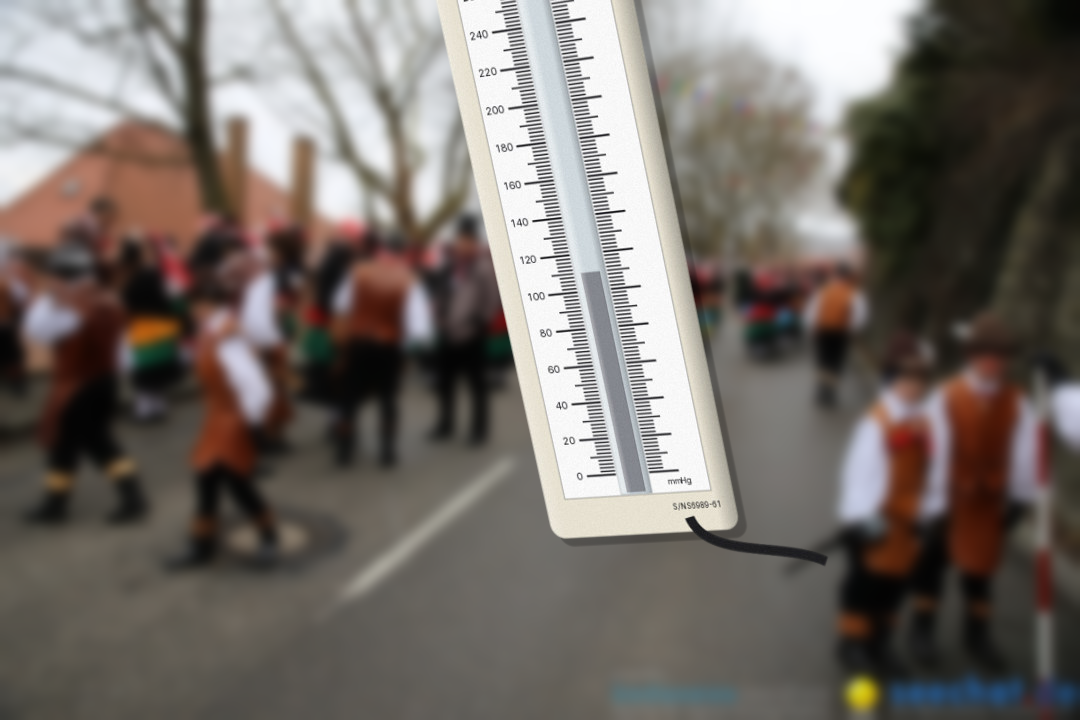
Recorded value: {"value": 110, "unit": "mmHg"}
